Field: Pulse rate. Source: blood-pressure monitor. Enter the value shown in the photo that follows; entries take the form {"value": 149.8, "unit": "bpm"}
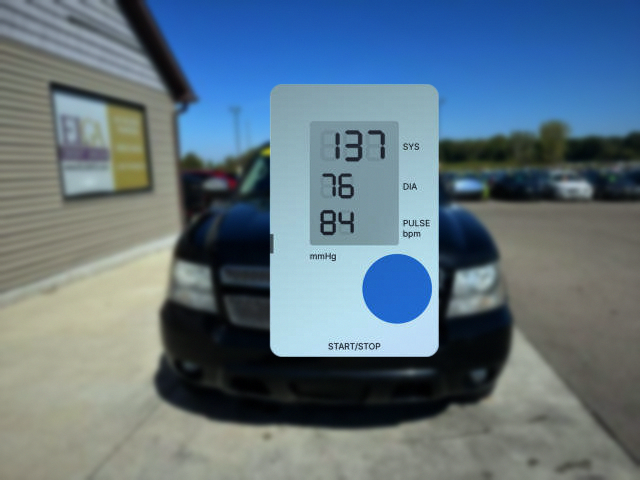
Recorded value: {"value": 84, "unit": "bpm"}
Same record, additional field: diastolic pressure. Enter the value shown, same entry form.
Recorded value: {"value": 76, "unit": "mmHg"}
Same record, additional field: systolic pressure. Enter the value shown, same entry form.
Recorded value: {"value": 137, "unit": "mmHg"}
